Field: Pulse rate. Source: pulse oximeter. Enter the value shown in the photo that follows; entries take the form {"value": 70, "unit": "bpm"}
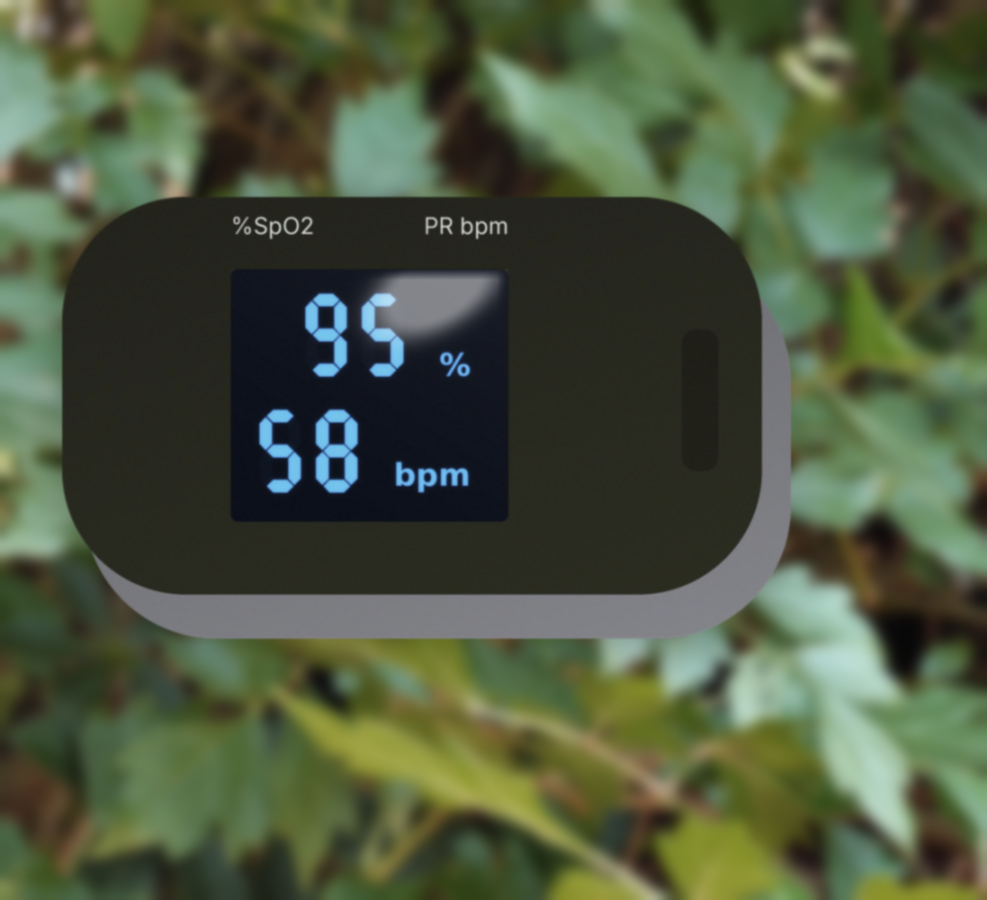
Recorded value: {"value": 58, "unit": "bpm"}
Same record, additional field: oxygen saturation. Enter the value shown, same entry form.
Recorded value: {"value": 95, "unit": "%"}
